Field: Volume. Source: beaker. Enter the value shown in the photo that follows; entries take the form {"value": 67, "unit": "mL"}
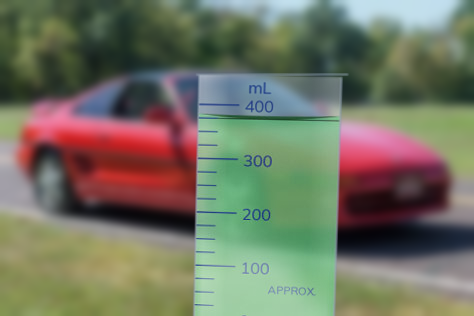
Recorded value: {"value": 375, "unit": "mL"}
